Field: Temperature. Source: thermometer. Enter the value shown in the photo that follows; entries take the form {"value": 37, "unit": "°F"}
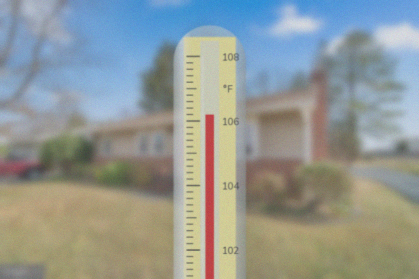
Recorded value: {"value": 106.2, "unit": "°F"}
